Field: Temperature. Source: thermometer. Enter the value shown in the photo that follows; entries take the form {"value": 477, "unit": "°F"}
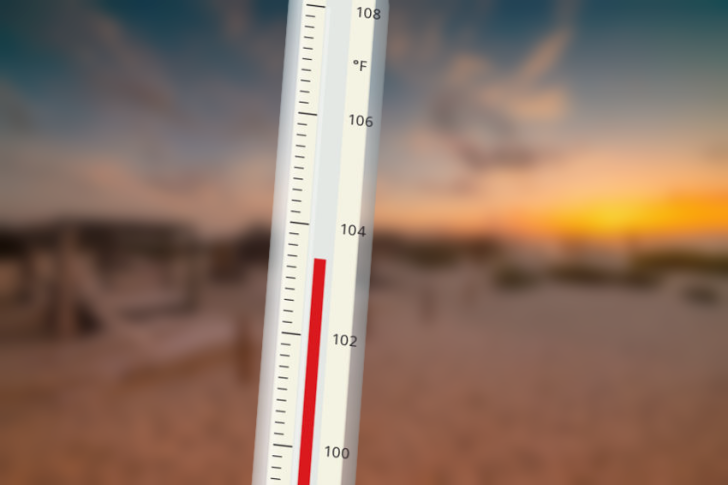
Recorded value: {"value": 103.4, "unit": "°F"}
